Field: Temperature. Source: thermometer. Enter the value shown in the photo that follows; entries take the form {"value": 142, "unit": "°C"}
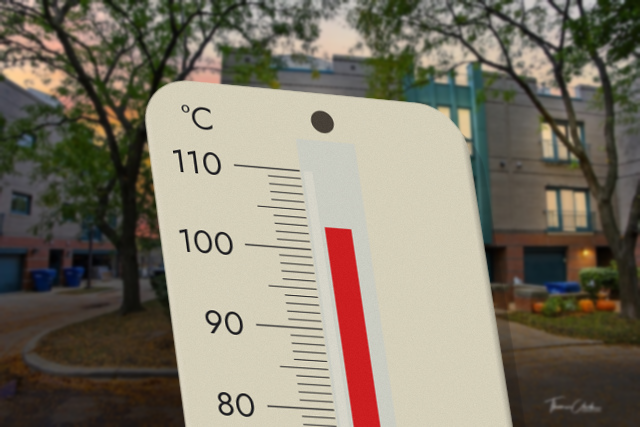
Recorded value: {"value": 103, "unit": "°C"}
